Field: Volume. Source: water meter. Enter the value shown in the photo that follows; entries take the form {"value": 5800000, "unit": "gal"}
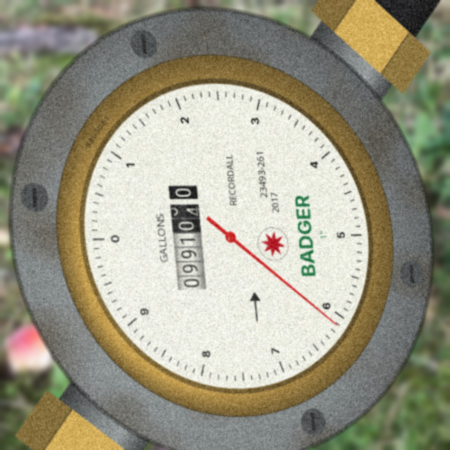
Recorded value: {"value": 991036.1, "unit": "gal"}
